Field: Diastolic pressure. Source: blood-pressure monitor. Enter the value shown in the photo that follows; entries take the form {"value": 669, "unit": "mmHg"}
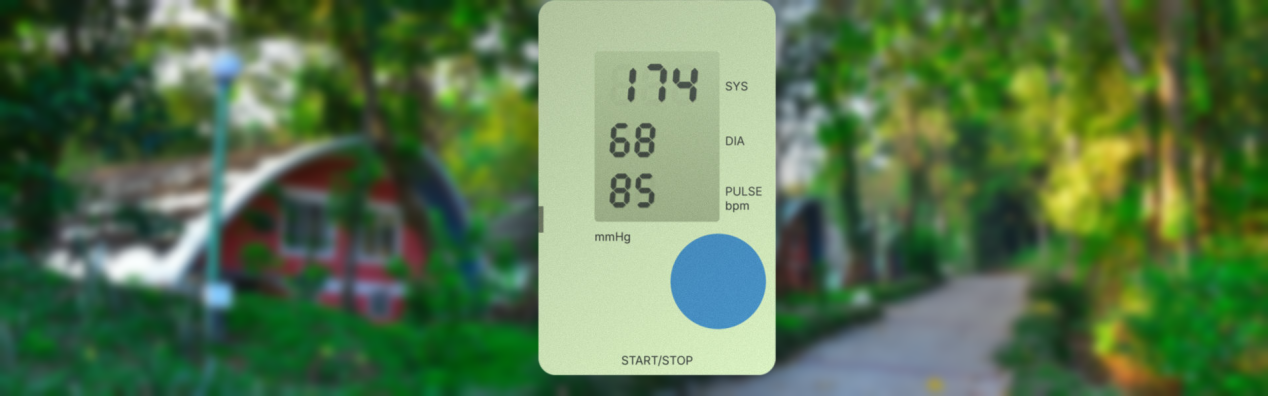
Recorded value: {"value": 68, "unit": "mmHg"}
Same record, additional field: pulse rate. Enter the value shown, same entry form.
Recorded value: {"value": 85, "unit": "bpm"}
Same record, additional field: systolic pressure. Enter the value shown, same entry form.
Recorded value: {"value": 174, "unit": "mmHg"}
